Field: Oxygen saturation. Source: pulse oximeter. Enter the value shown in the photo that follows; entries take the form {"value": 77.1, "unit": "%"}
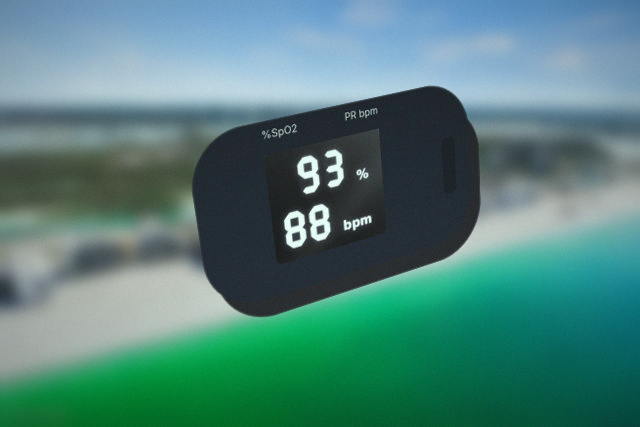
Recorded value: {"value": 93, "unit": "%"}
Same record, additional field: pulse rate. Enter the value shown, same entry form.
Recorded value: {"value": 88, "unit": "bpm"}
